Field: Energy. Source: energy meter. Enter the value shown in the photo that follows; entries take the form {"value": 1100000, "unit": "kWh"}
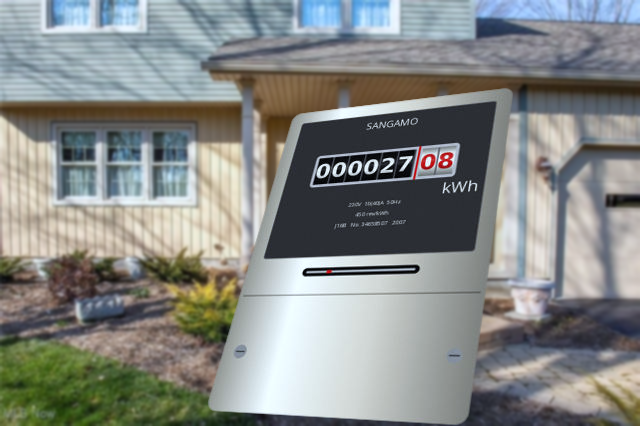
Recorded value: {"value": 27.08, "unit": "kWh"}
